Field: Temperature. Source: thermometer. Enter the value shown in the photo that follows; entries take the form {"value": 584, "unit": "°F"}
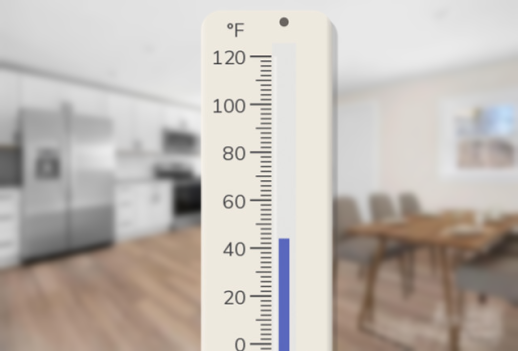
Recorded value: {"value": 44, "unit": "°F"}
